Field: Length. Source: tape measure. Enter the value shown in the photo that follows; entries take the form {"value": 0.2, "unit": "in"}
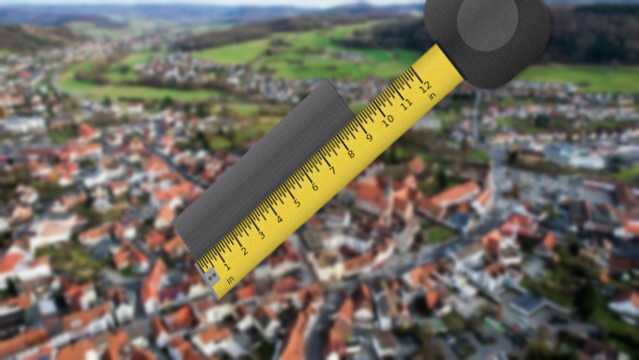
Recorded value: {"value": 9, "unit": "in"}
